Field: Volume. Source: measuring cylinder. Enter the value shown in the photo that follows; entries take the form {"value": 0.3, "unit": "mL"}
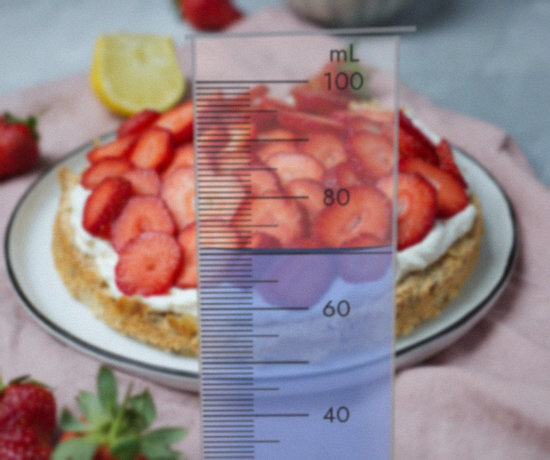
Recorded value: {"value": 70, "unit": "mL"}
